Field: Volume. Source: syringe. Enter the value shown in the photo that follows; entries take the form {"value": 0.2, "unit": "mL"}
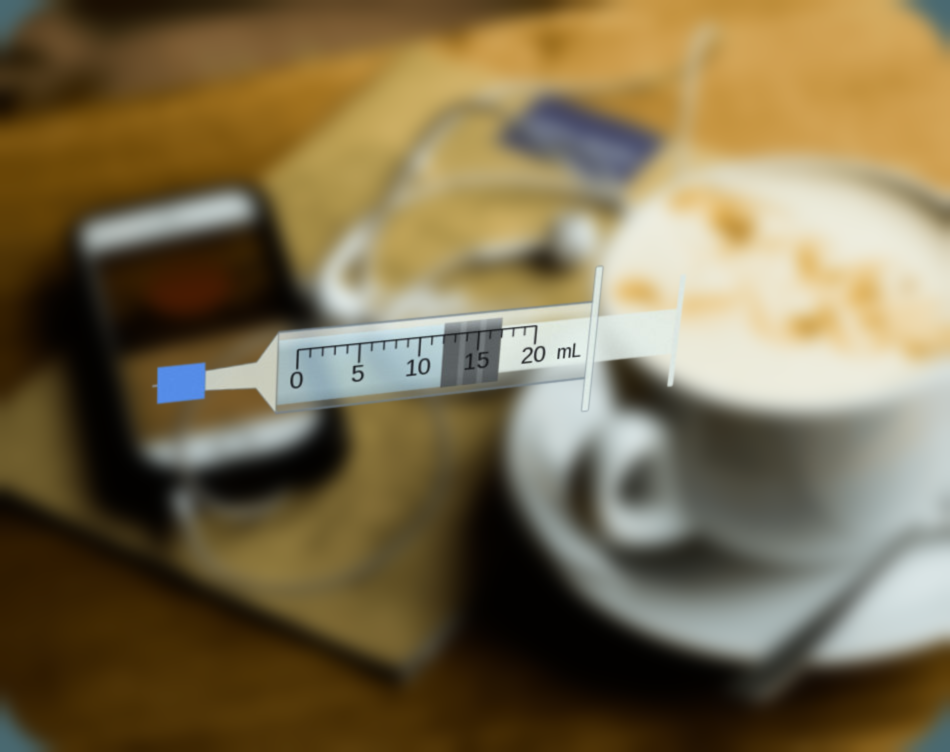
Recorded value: {"value": 12, "unit": "mL"}
